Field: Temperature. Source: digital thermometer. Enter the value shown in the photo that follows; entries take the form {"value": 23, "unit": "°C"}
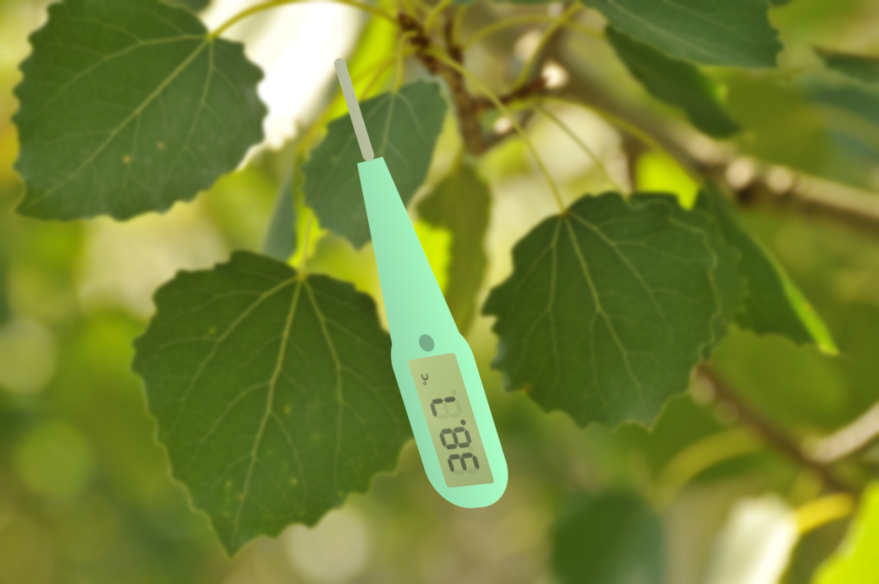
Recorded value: {"value": 38.7, "unit": "°C"}
